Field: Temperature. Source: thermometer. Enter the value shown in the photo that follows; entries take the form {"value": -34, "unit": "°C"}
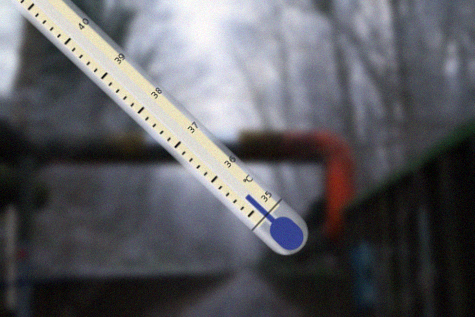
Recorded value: {"value": 35.3, "unit": "°C"}
